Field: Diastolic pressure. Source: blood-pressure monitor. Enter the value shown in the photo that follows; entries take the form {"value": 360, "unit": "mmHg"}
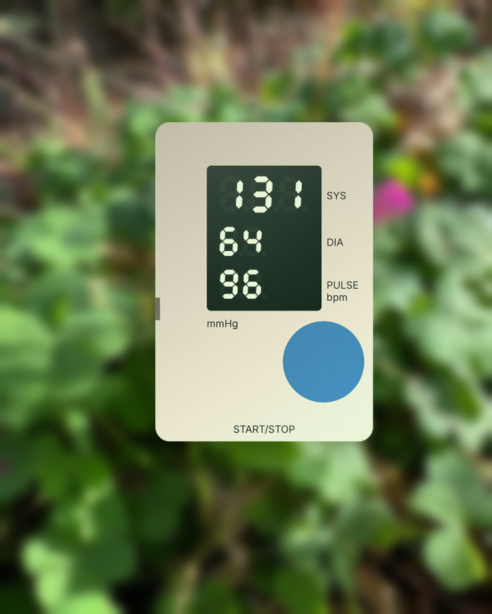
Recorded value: {"value": 64, "unit": "mmHg"}
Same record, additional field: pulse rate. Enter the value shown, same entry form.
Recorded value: {"value": 96, "unit": "bpm"}
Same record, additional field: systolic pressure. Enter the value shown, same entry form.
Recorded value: {"value": 131, "unit": "mmHg"}
